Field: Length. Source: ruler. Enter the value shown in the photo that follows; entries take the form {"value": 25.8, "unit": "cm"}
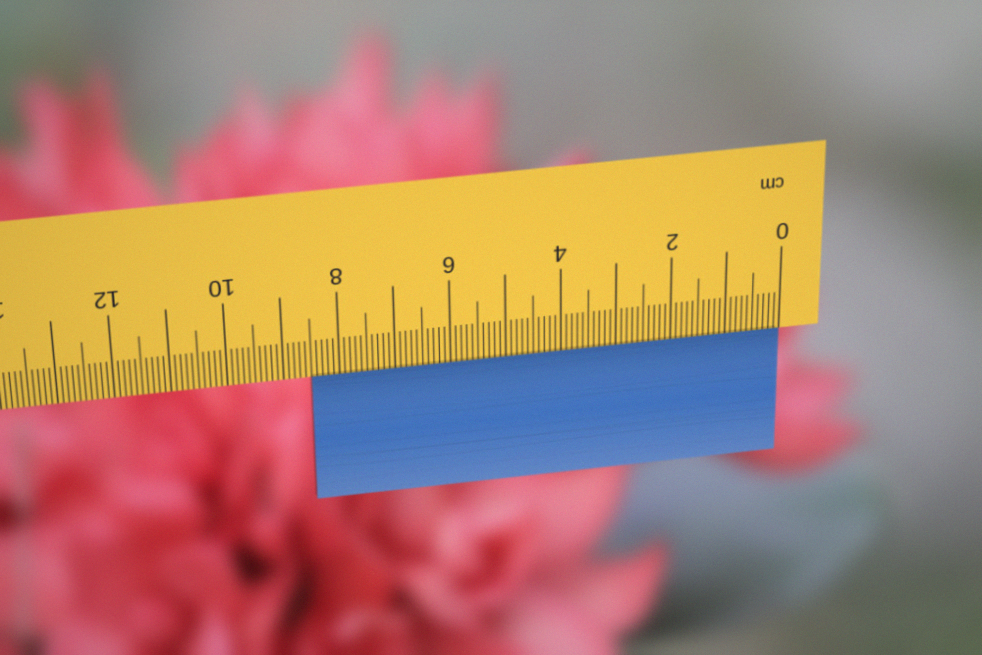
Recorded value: {"value": 8.5, "unit": "cm"}
